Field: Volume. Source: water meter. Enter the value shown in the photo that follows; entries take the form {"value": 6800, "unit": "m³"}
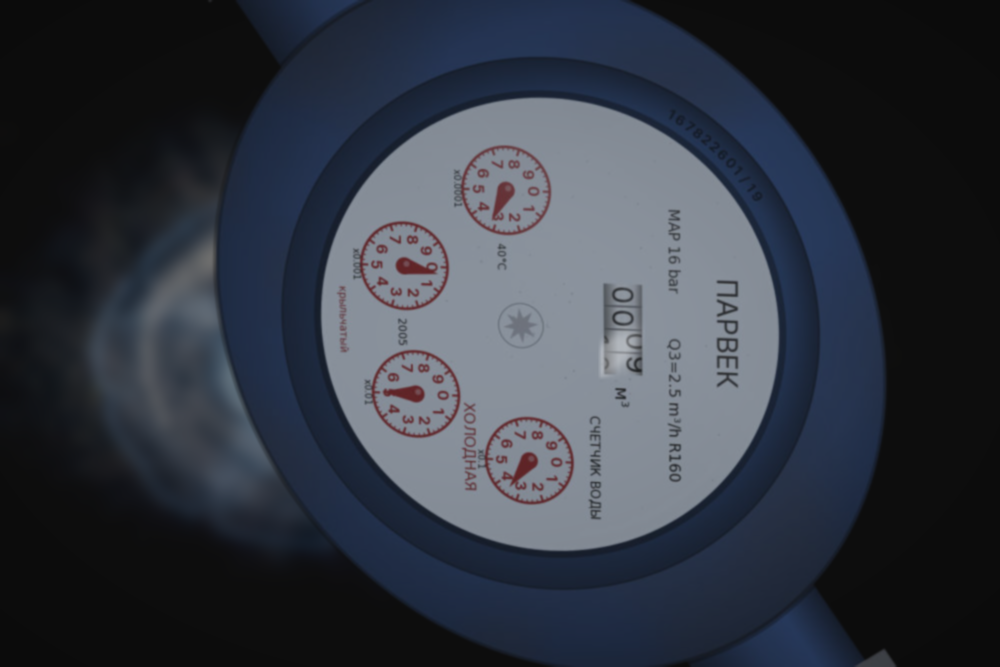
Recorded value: {"value": 9.3503, "unit": "m³"}
